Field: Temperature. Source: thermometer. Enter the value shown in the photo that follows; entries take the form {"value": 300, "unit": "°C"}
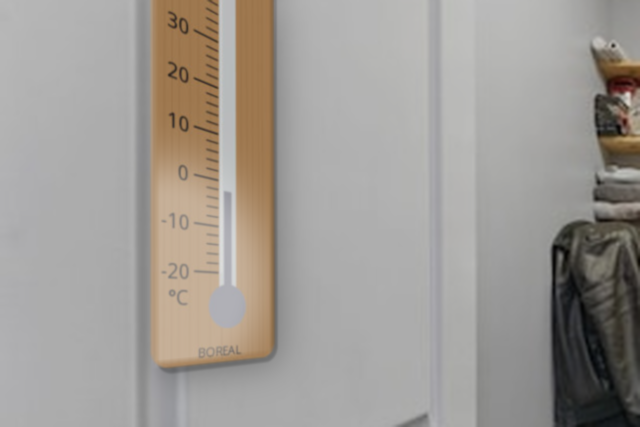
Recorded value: {"value": -2, "unit": "°C"}
